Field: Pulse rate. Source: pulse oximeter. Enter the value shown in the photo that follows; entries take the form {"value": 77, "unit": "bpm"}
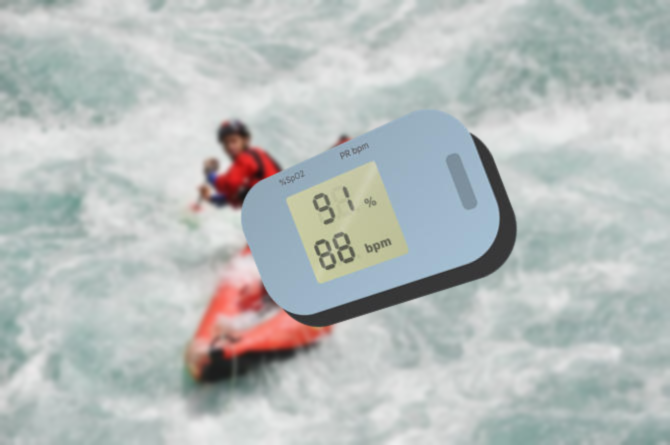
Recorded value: {"value": 88, "unit": "bpm"}
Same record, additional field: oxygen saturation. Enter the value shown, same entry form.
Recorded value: {"value": 91, "unit": "%"}
